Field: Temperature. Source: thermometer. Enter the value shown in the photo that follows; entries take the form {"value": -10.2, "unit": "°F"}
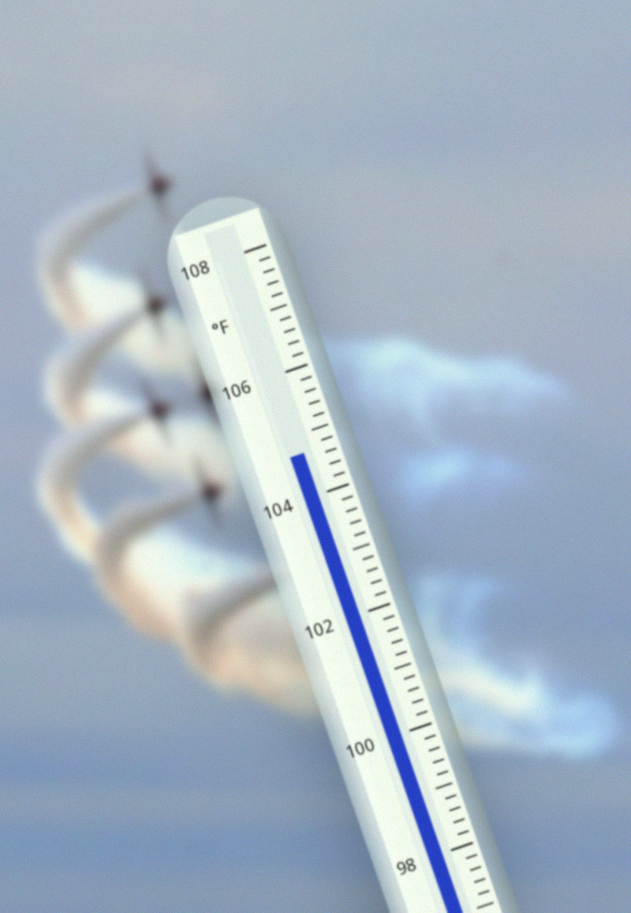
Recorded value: {"value": 104.7, "unit": "°F"}
